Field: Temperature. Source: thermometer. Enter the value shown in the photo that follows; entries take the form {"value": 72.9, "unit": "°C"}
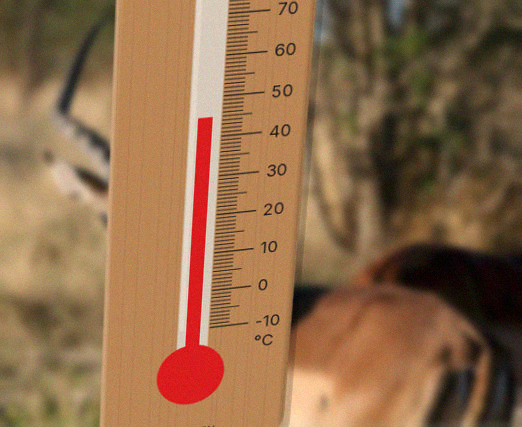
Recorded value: {"value": 45, "unit": "°C"}
